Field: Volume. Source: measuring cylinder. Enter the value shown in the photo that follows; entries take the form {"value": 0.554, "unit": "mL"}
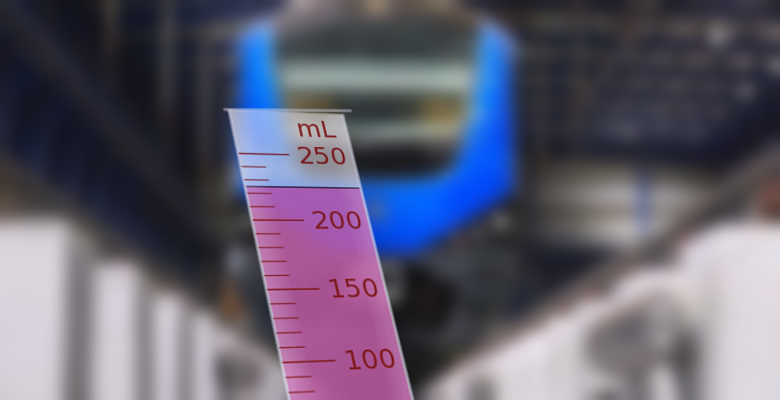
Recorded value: {"value": 225, "unit": "mL"}
